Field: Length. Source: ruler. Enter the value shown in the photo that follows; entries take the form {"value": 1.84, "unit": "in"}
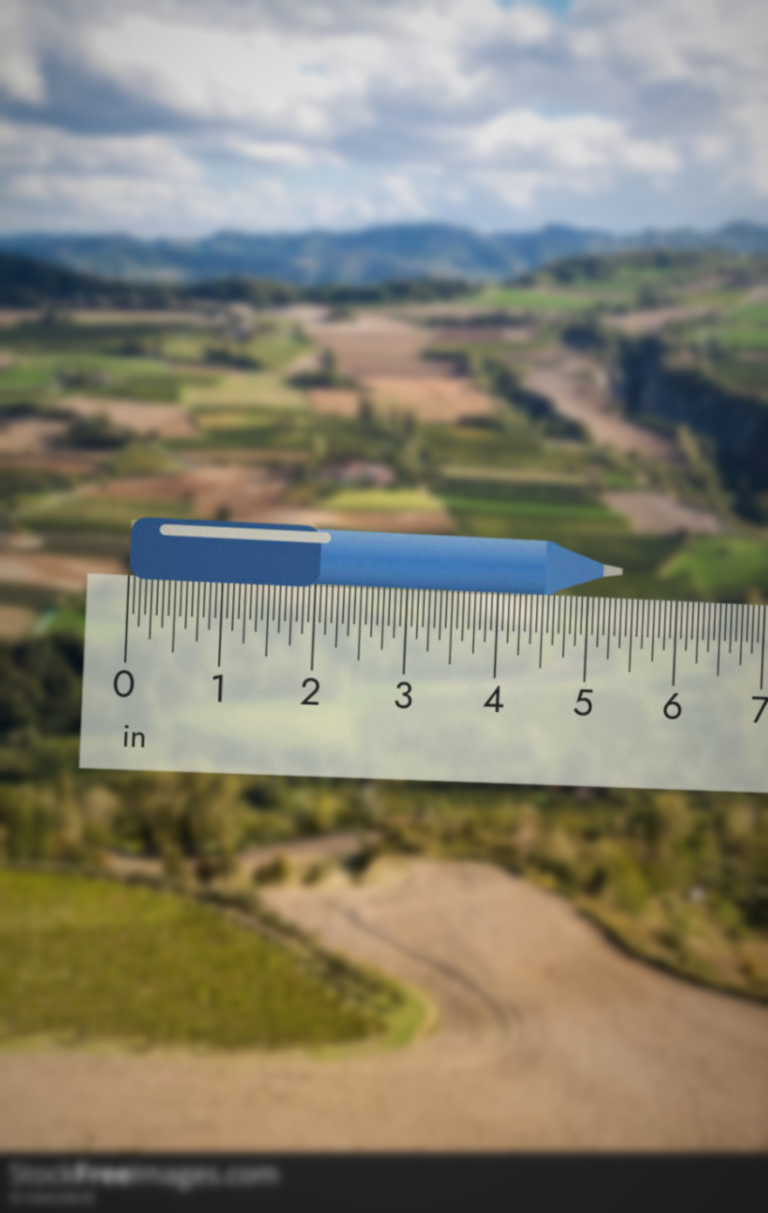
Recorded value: {"value": 5.375, "unit": "in"}
